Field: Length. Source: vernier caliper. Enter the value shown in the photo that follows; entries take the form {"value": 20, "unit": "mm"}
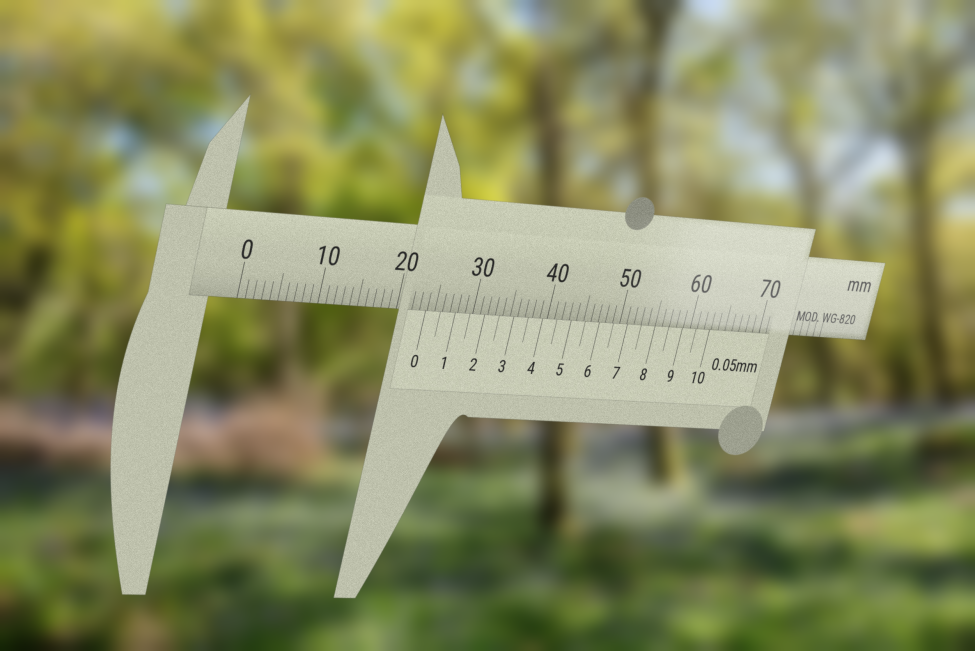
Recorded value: {"value": 23.8, "unit": "mm"}
